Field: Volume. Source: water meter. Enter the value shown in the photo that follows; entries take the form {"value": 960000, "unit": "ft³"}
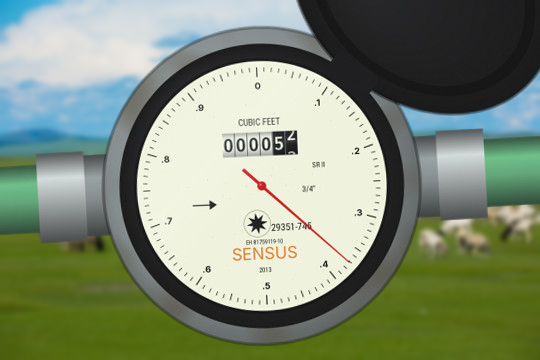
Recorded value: {"value": 52.37, "unit": "ft³"}
